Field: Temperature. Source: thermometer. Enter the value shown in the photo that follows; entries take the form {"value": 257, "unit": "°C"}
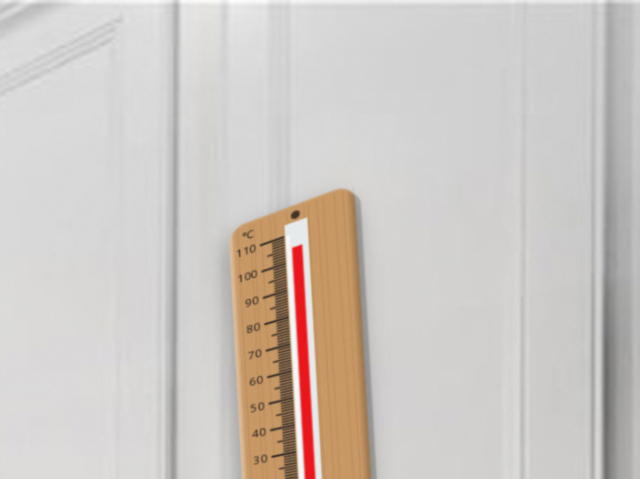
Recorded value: {"value": 105, "unit": "°C"}
